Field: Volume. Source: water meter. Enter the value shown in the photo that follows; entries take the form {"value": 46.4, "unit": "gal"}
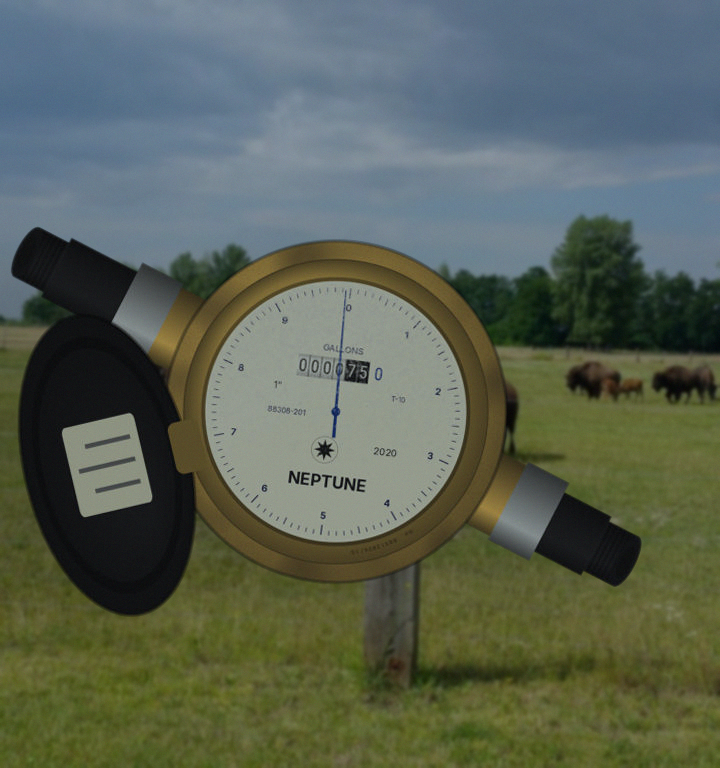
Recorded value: {"value": 749.9, "unit": "gal"}
